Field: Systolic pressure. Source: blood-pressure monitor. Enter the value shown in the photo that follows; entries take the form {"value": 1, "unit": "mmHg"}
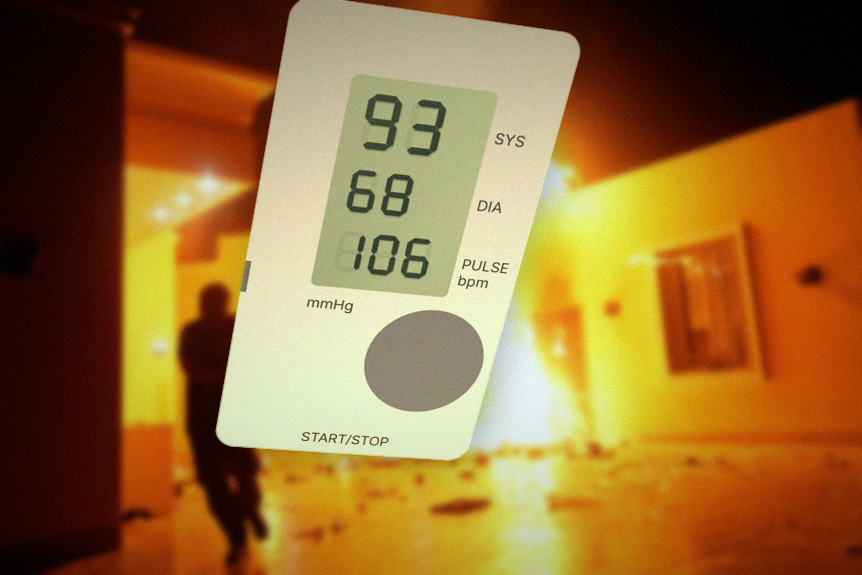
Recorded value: {"value": 93, "unit": "mmHg"}
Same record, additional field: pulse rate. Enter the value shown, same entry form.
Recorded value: {"value": 106, "unit": "bpm"}
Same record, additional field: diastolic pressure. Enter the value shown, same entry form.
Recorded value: {"value": 68, "unit": "mmHg"}
